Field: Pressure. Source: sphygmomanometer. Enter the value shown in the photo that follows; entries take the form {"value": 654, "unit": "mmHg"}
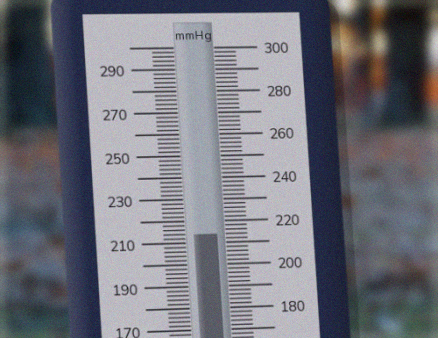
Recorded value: {"value": 214, "unit": "mmHg"}
